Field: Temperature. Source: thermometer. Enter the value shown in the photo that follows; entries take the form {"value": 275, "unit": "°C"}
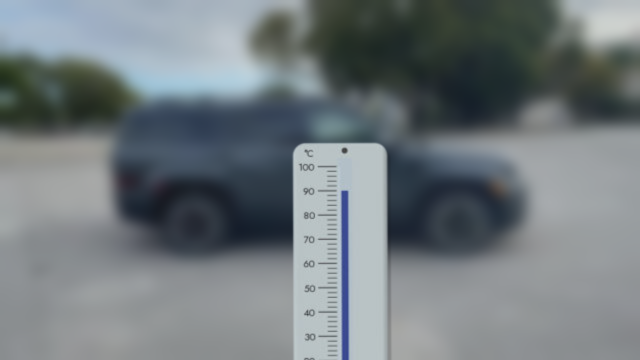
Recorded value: {"value": 90, "unit": "°C"}
